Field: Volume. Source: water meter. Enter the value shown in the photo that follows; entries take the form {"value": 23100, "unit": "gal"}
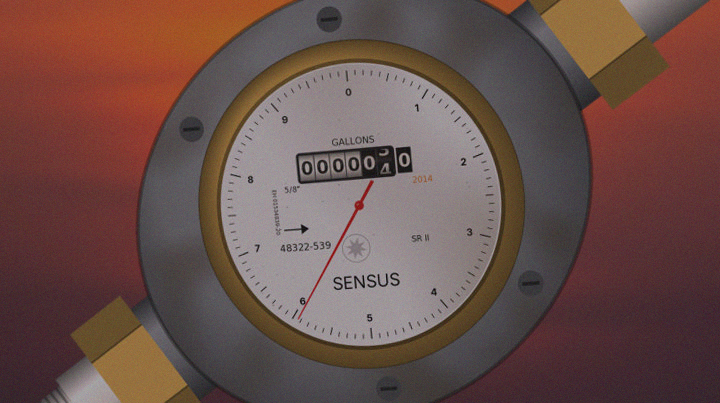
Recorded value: {"value": 35.9, "unit": "gal"}
